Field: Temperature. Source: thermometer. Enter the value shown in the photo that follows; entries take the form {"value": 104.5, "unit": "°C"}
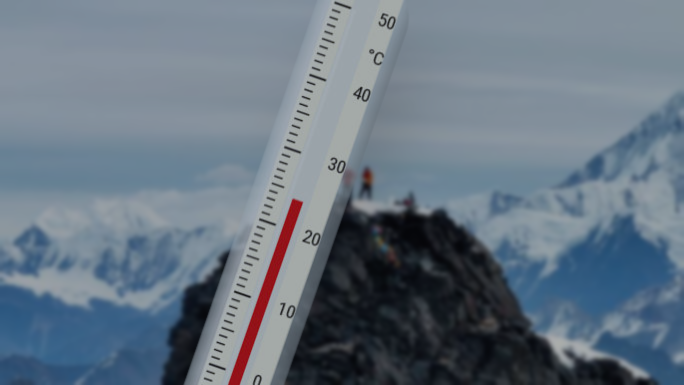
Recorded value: {"value": 24, "unit": "°C"}
